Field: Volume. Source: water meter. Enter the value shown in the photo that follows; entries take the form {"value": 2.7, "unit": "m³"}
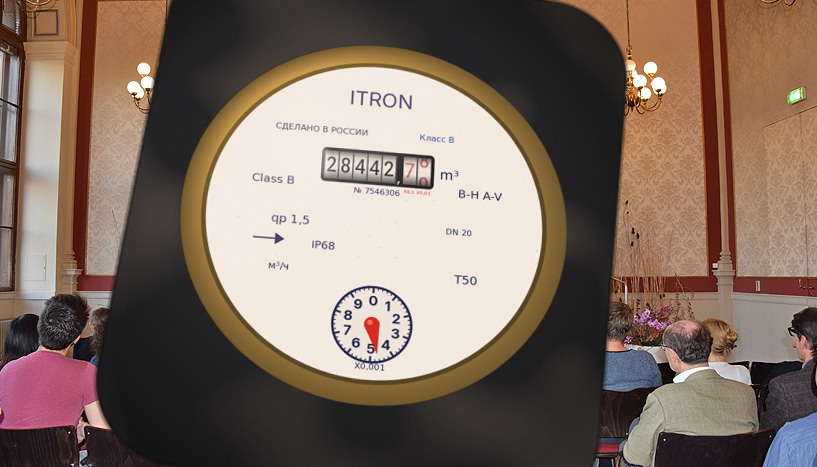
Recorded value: {"value": 28442.784, "unit": "m³"}
